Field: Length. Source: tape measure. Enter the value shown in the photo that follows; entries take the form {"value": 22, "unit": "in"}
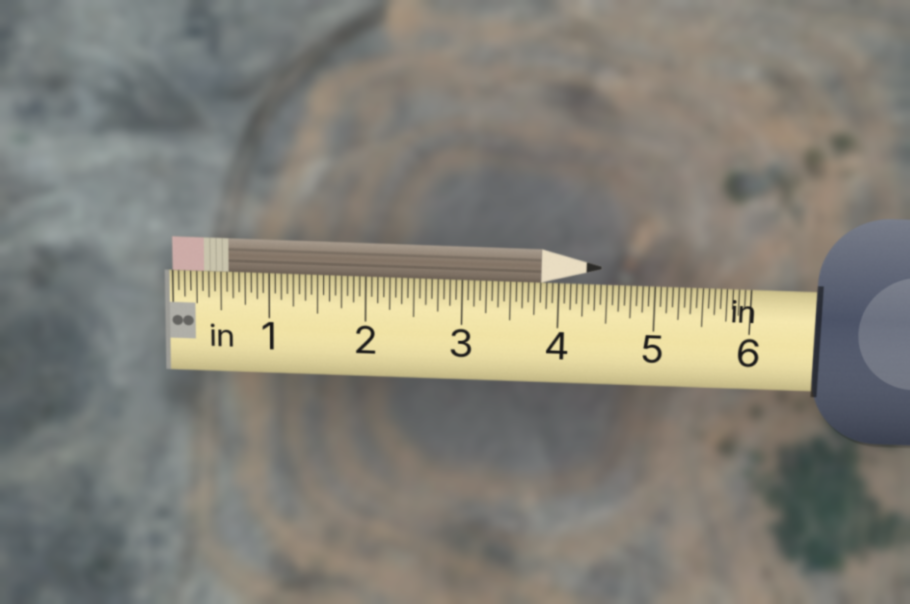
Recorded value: {"value": 4.4375, "unit": "in"}
